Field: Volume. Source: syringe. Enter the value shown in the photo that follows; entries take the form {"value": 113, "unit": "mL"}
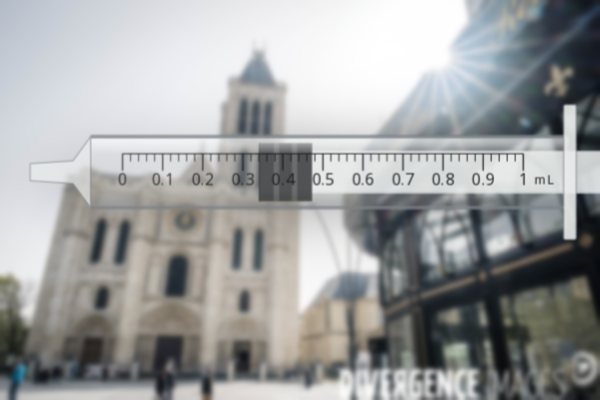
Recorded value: {"value": 0.34, "unit": "mL"}
